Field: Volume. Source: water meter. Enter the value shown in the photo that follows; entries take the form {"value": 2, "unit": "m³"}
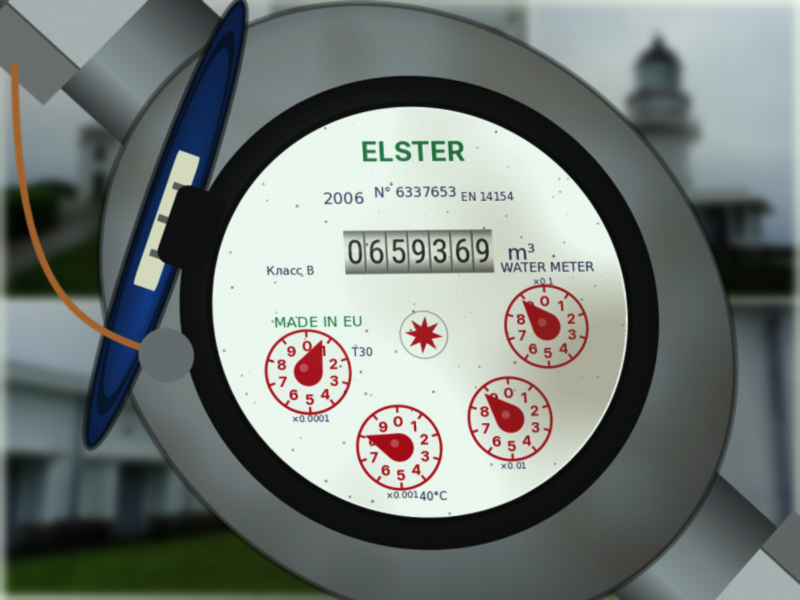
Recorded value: {"value": 659369.8880, "unit": "m³"}
